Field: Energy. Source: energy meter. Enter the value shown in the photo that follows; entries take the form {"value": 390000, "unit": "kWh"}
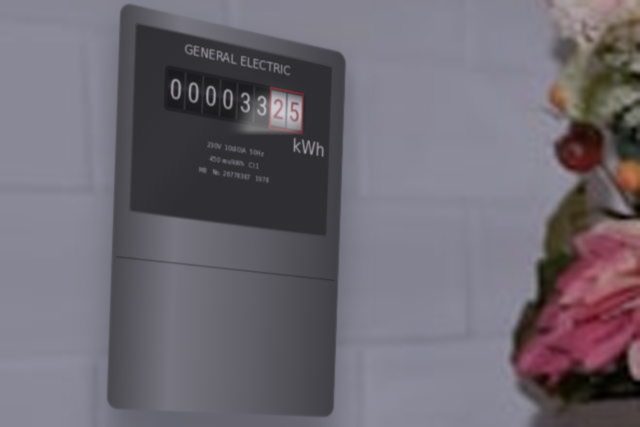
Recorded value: {"value": 33.25, "unit": "kWh"}
